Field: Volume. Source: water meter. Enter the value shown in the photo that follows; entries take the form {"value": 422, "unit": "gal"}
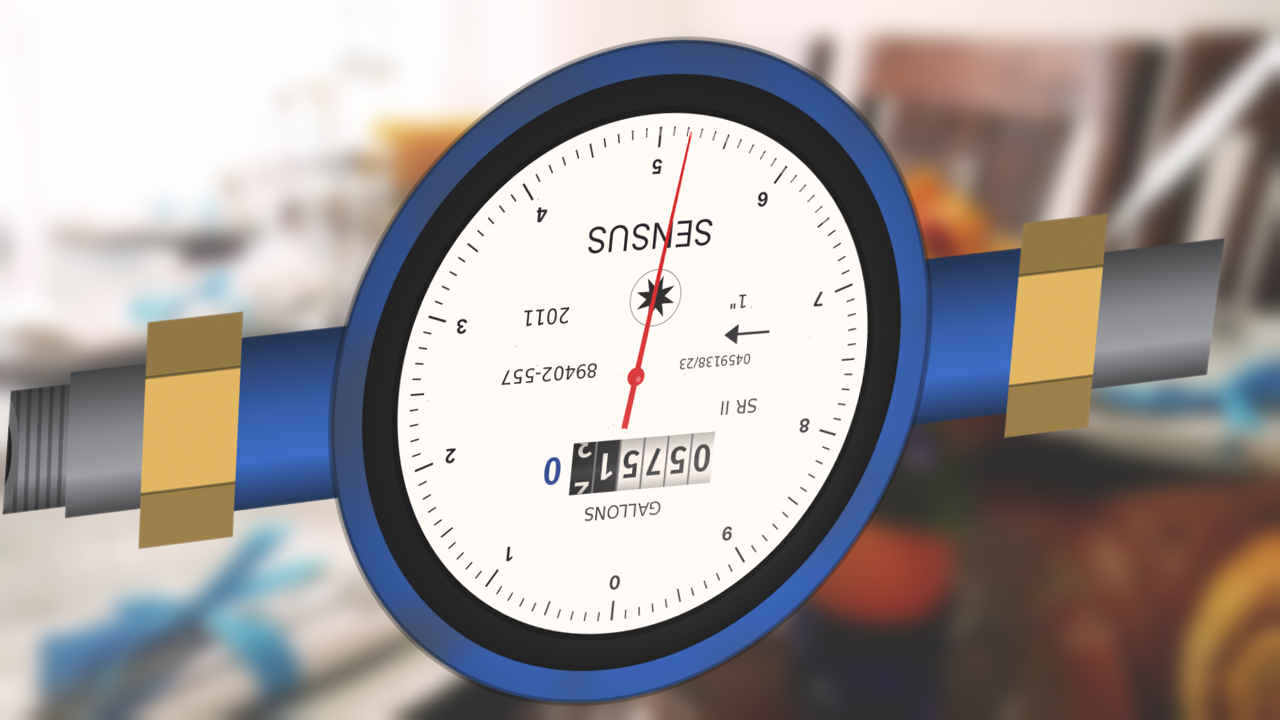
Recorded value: {"value": 575125.2, "unit": "gal"}
